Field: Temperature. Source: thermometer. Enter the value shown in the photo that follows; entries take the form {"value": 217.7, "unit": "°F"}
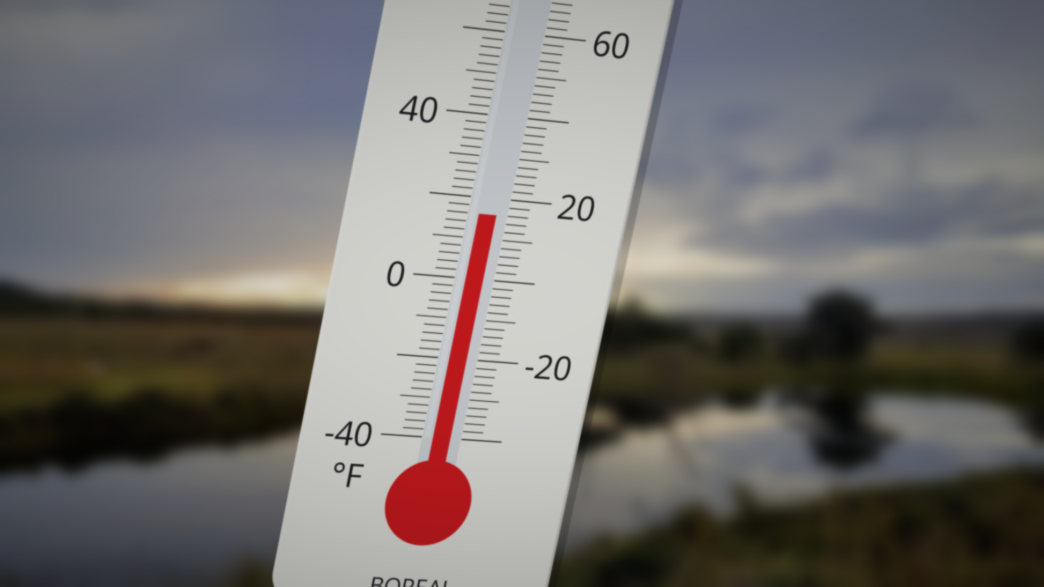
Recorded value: {"value": 16, "unit": "°F"}
